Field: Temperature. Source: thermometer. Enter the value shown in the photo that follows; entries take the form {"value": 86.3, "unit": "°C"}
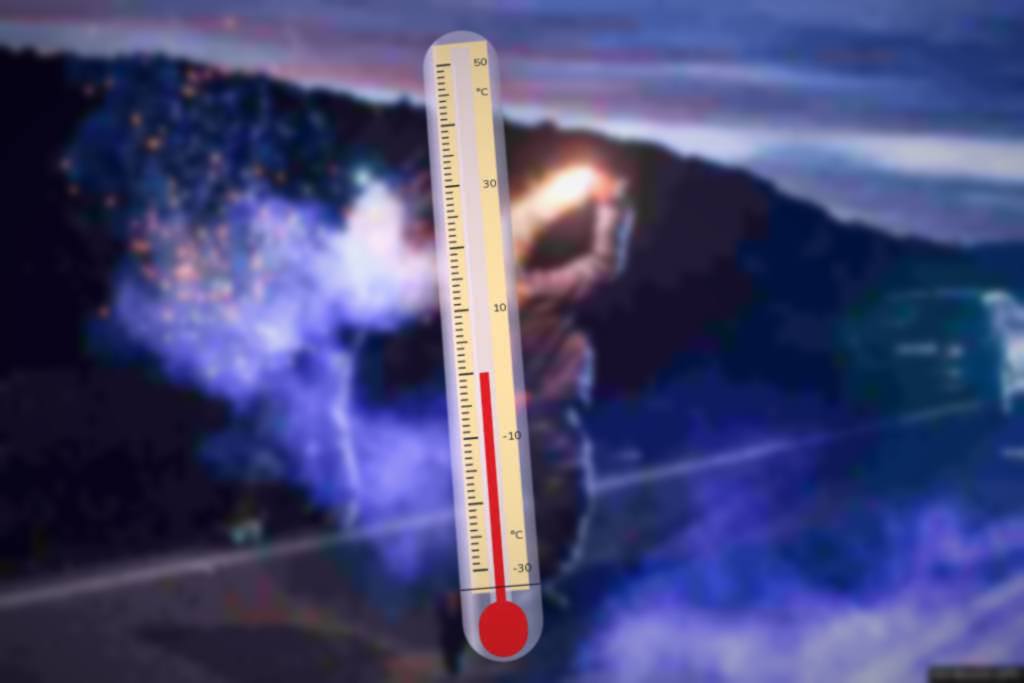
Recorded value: {"value": 0, "unit": "°C"}
